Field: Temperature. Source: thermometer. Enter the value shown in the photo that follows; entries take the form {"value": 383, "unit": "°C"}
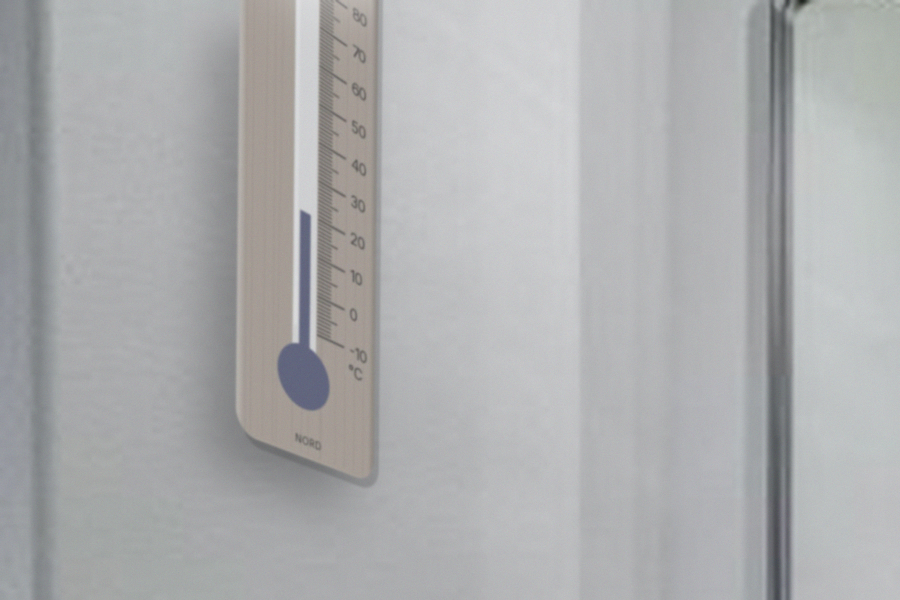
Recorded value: {"value": 20, "unit": "°C"}
